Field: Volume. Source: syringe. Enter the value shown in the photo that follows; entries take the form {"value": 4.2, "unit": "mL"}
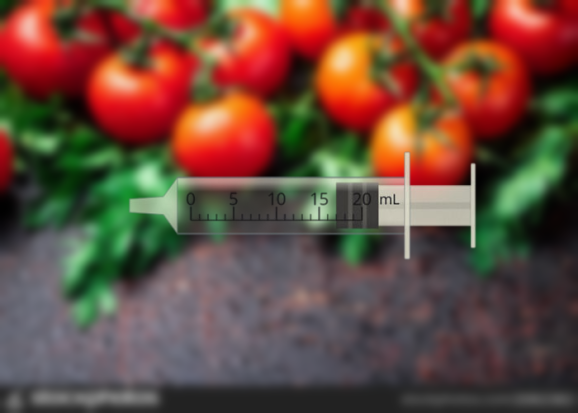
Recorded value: {"value": 17, "unit": "mL"}
